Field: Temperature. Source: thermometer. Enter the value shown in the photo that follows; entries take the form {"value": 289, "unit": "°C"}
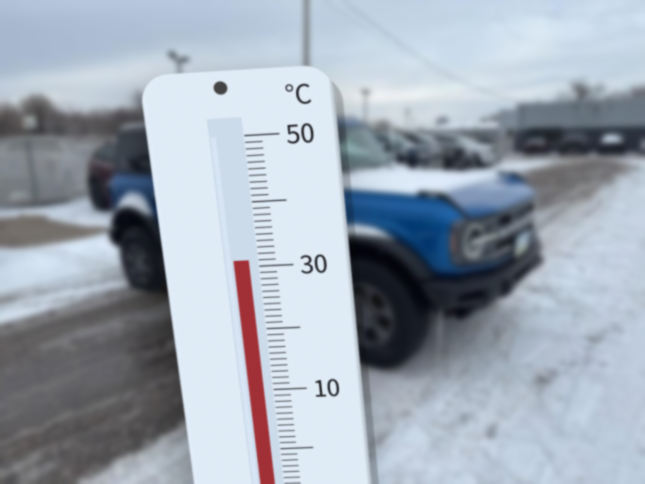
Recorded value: {"value": 31, "unit": "°C"}
